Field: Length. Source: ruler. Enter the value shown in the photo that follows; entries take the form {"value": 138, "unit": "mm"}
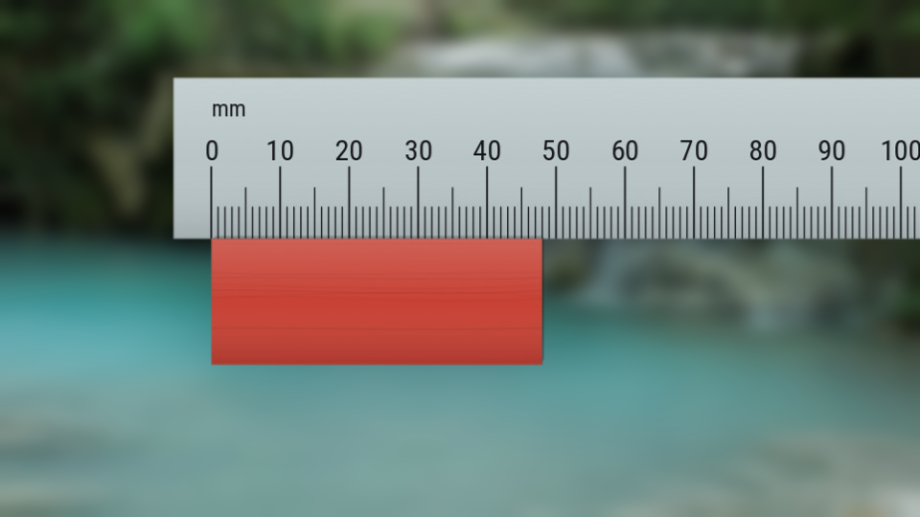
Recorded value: {"value": 48, "unit": "mm"}
